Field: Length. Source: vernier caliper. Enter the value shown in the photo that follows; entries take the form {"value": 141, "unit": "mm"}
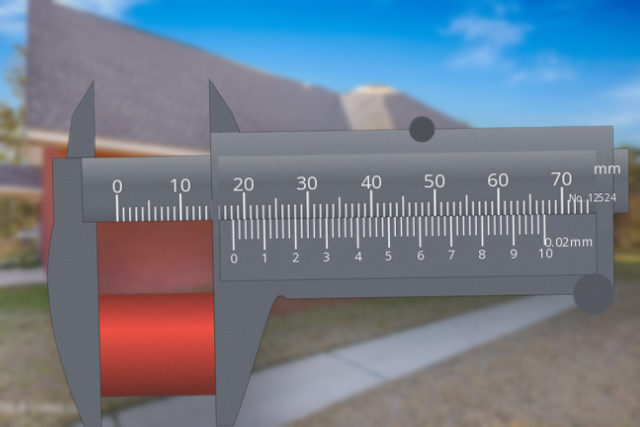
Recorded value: {"value": 18.2, "unit": "mm"}
